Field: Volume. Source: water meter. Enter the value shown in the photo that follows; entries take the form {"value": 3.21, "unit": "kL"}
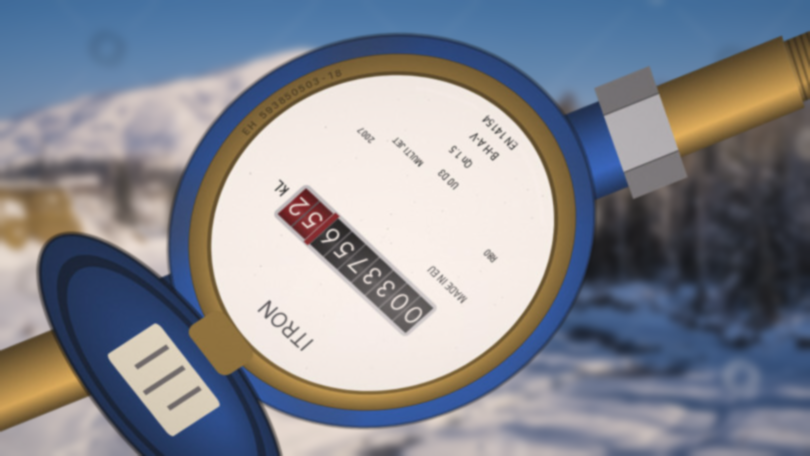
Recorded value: {"value": 33756.52, "unit": "kL"}
